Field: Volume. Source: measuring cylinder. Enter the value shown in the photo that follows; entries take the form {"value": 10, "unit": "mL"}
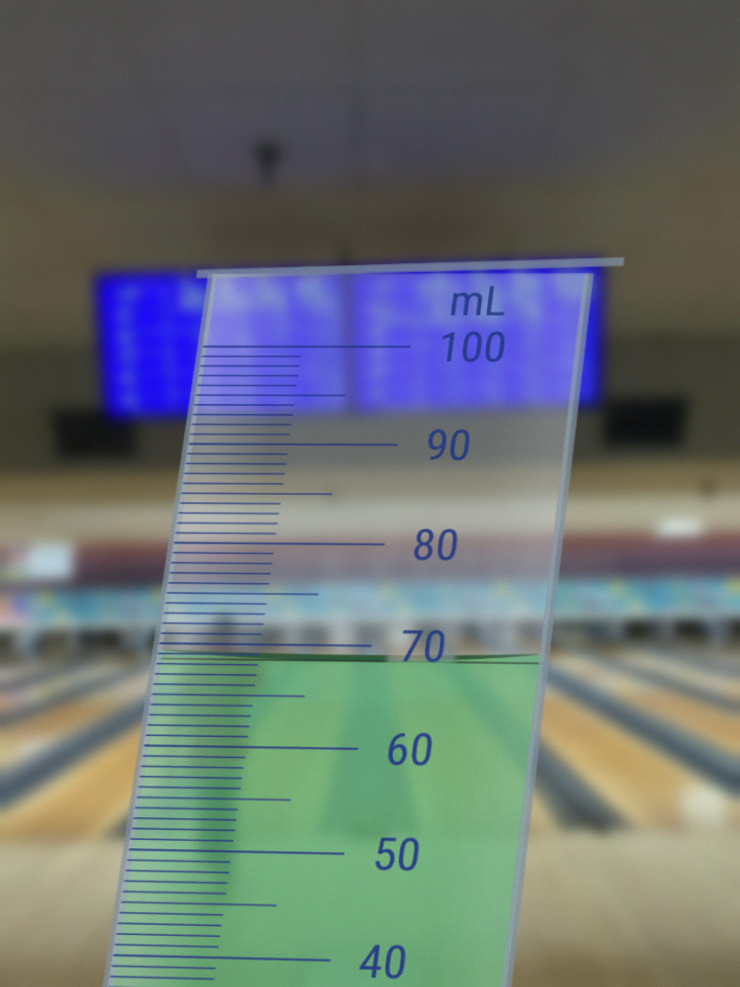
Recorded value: {"value": 68.5, "unit": "mL"}
